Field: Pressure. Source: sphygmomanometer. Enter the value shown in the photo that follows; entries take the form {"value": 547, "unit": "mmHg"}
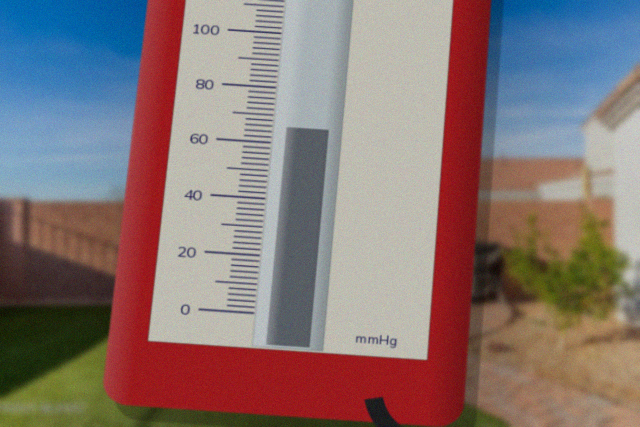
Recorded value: {"value": 66, "unit": "mmHg"}
